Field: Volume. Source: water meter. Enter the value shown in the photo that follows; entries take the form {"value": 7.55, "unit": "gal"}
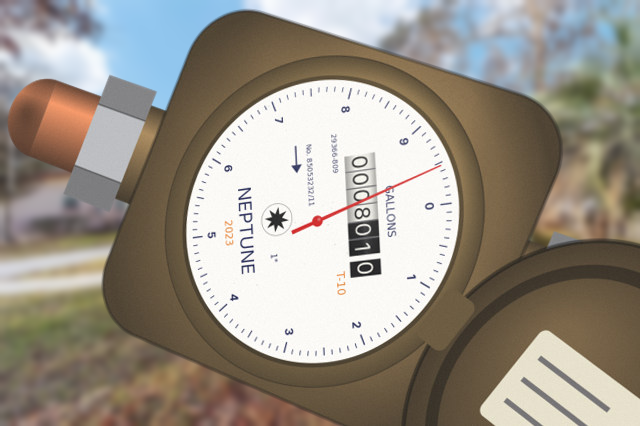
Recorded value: {"value": 8009.5, "unit": "gal"}
